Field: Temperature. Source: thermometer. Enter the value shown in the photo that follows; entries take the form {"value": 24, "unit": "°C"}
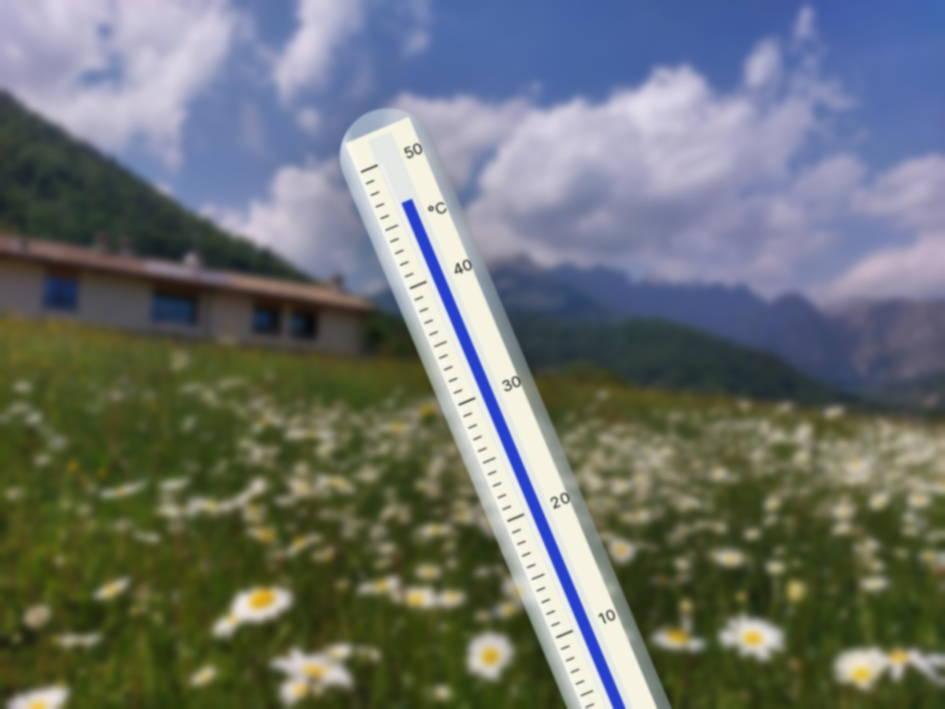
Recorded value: {"value": 46.5, "unit": "°C"}
